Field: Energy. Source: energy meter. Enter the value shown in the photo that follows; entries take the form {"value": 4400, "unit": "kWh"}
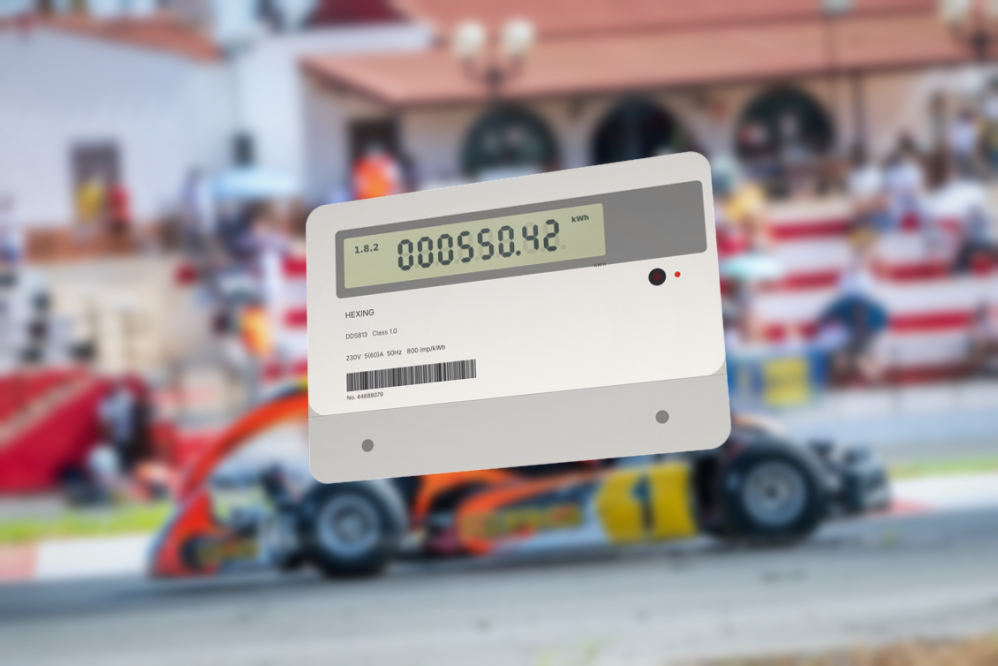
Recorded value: {"value": 550.42, "unit": "kWh"}
